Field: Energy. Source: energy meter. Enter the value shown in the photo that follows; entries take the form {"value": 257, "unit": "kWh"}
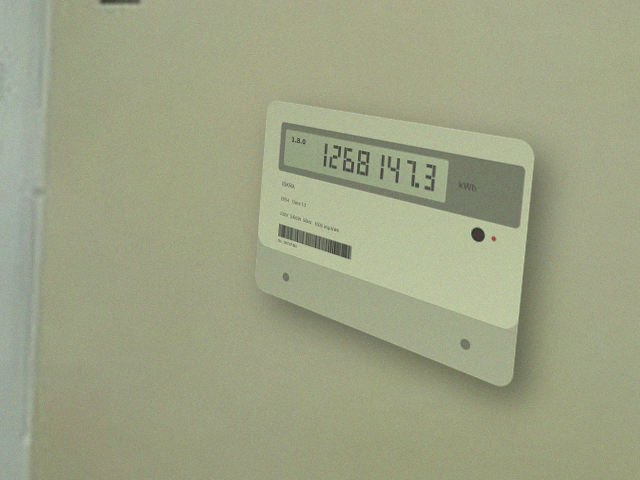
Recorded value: {"value": 1268147.3, "unit": "kWh"}
